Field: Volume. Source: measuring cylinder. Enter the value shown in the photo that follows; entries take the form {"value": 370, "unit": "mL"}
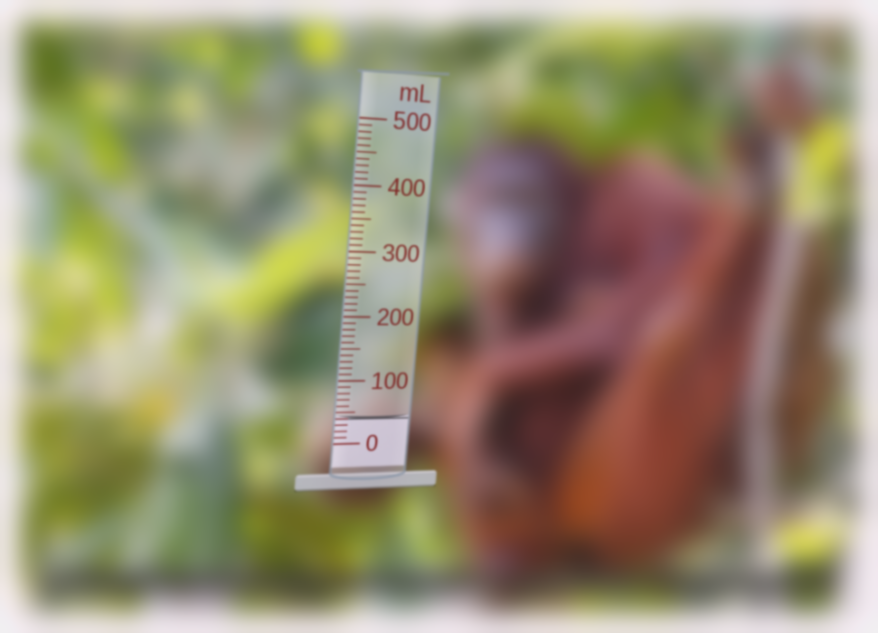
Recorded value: {"value": 40, "unit": "mL"}
